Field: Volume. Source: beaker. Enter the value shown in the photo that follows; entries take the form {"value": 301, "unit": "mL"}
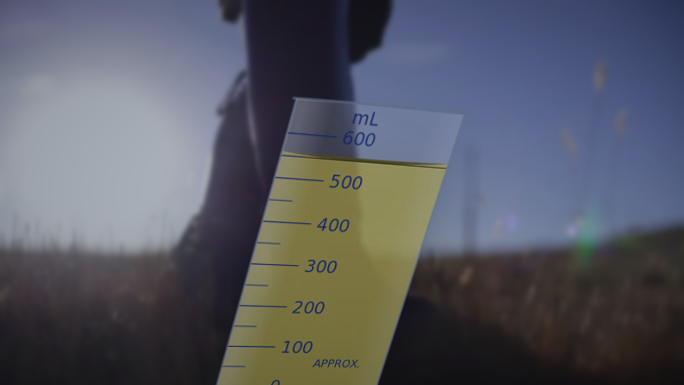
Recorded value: {"value": 550, "unit": "mL"}
